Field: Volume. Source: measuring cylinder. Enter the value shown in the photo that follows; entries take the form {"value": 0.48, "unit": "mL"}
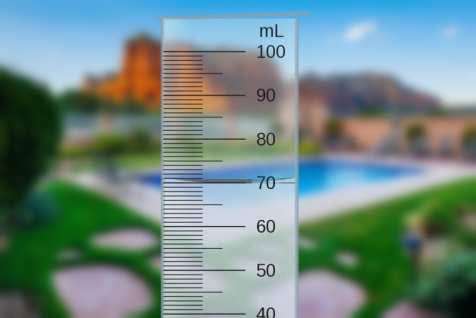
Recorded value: {"value": 70, "unit": "mL"}
